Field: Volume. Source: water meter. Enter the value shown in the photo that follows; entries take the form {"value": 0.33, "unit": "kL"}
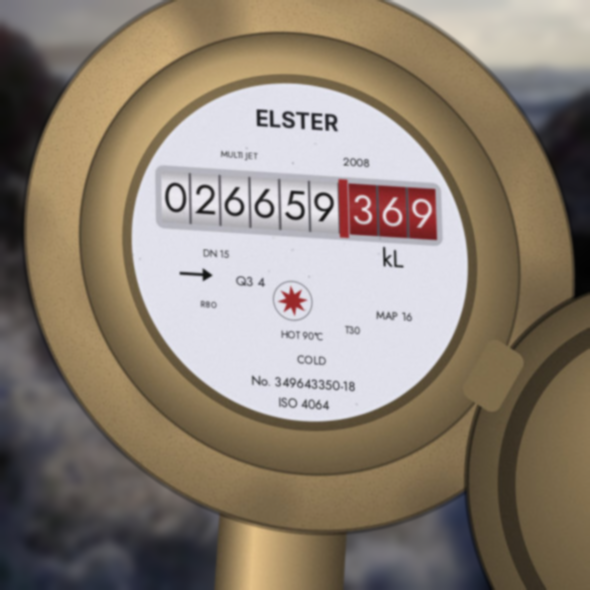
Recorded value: {"value": 26659.369, "unit": "kL"}
